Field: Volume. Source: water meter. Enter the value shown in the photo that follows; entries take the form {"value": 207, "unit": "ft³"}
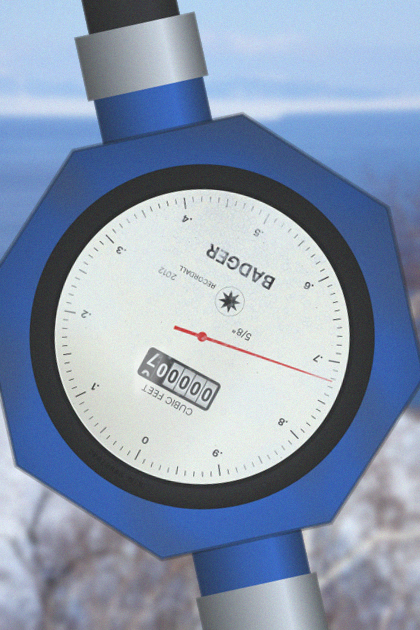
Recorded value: {"value": 6.72, "unit": "ft³"}
